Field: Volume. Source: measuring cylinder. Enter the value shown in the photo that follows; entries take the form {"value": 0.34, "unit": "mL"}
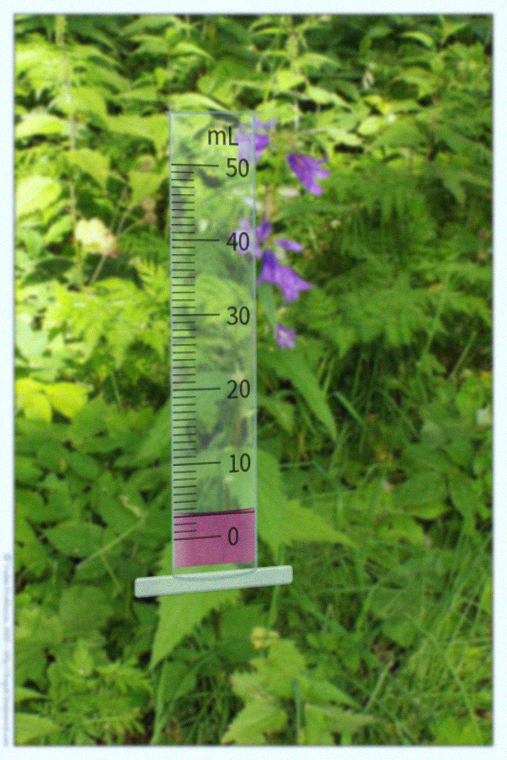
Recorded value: {"value": 3, "unit": "mL"}
